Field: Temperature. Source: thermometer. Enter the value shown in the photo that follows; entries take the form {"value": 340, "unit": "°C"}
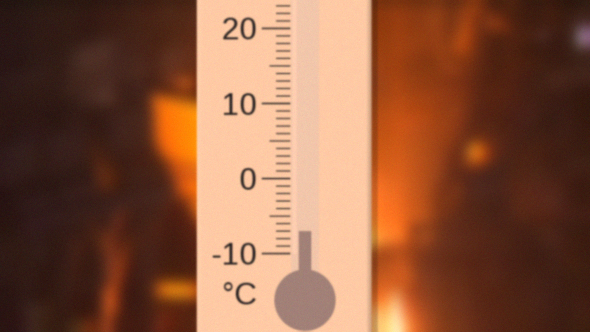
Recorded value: {"value": -7, "unit": "°C"}
